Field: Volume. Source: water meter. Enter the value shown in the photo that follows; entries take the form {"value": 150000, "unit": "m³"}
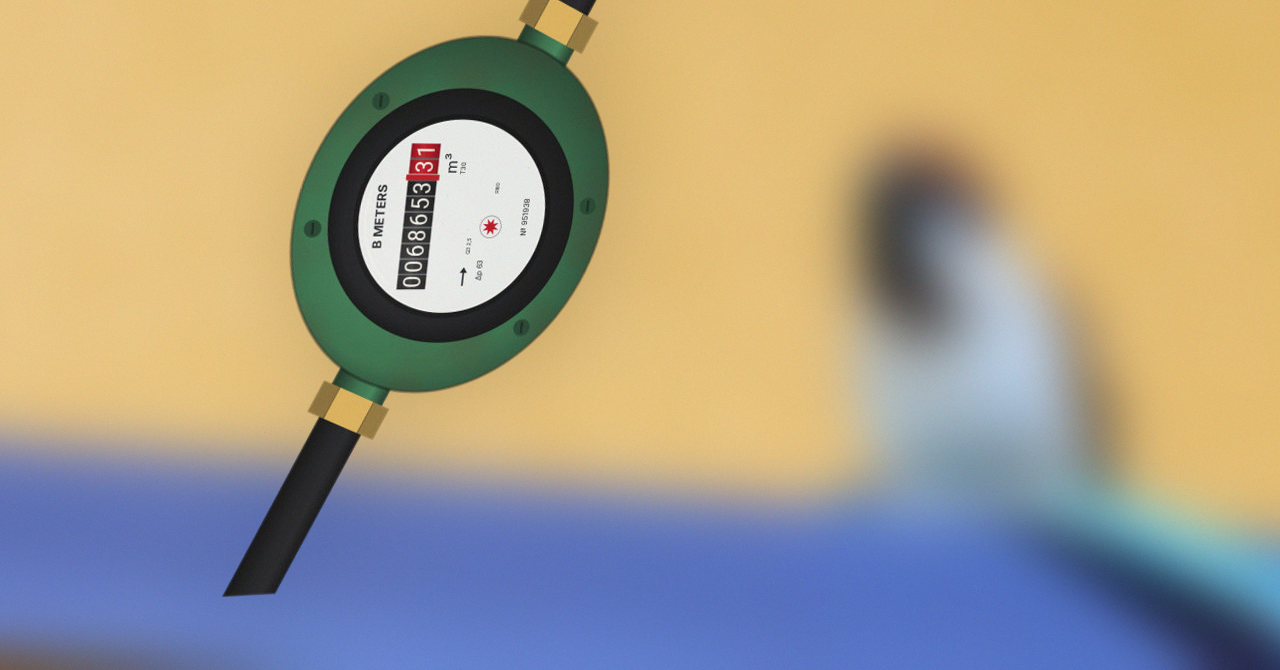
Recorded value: {"value": 68653.31, "unit": "m³"}
